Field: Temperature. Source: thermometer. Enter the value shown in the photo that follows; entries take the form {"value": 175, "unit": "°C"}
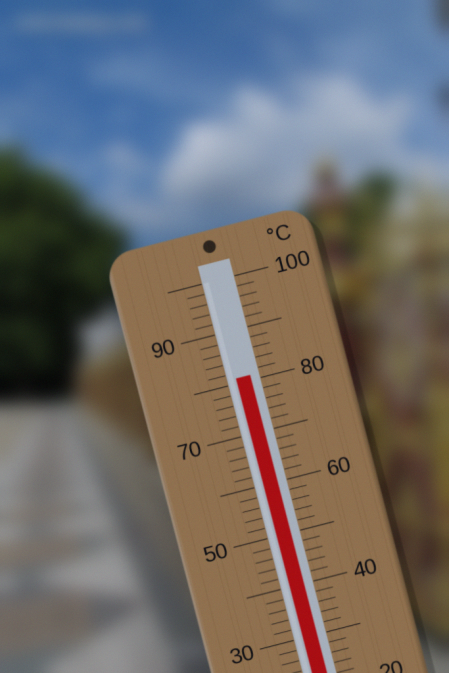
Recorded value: {"value": 81, "unit": "°C"}
